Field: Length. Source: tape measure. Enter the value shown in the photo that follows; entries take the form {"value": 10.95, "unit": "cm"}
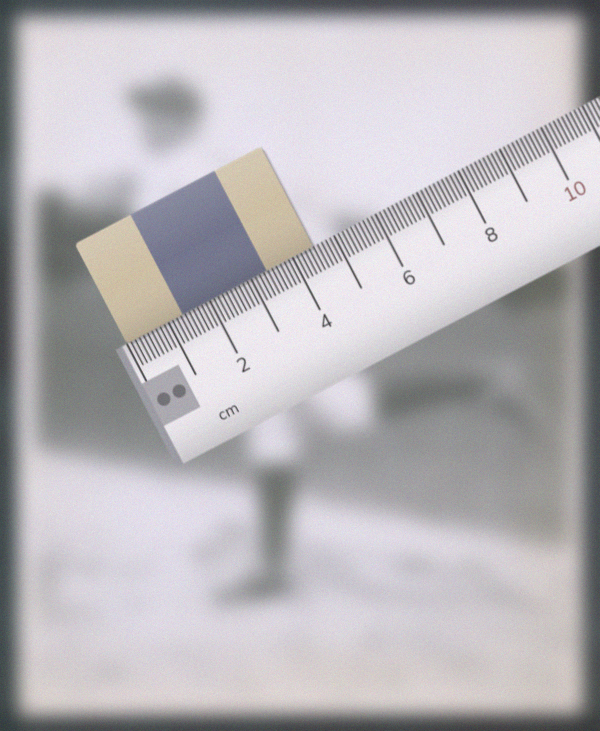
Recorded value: {"value": 4.5, "unit": "cm"}
